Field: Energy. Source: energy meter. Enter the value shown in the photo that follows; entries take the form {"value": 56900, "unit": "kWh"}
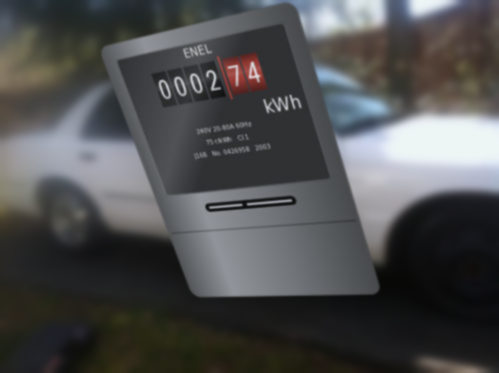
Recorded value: {"value": 2.74, "unit": "kWh"}
